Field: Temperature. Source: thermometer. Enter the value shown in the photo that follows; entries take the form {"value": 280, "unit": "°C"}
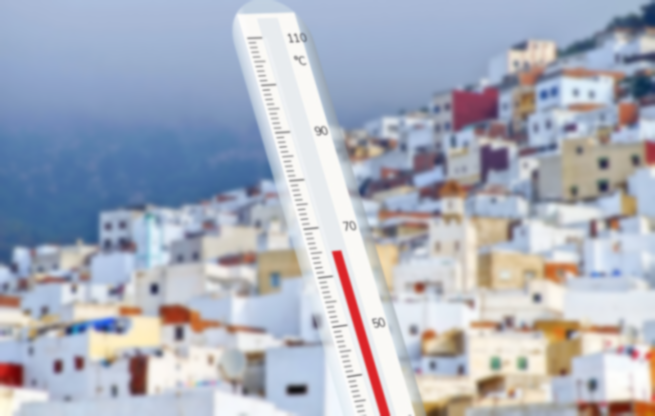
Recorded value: {"value": 65, "unit": "°C"}
